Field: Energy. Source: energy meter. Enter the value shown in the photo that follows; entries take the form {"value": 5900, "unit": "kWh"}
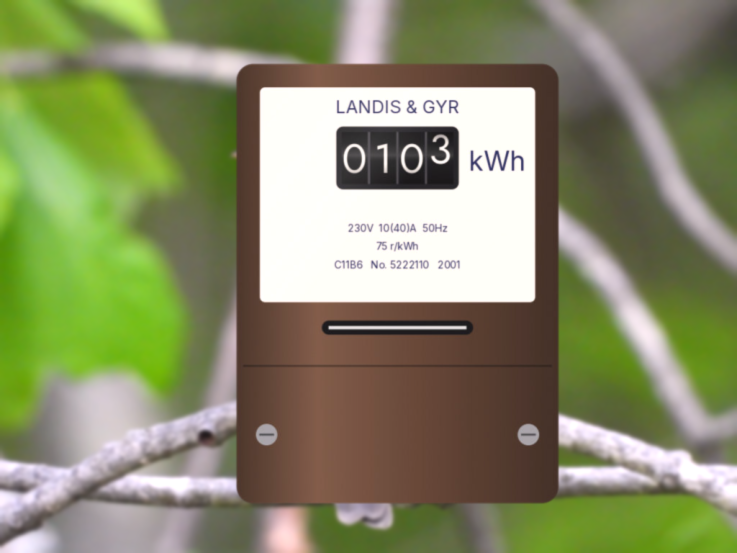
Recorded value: {"value": 103, "unit": "kWh"}
